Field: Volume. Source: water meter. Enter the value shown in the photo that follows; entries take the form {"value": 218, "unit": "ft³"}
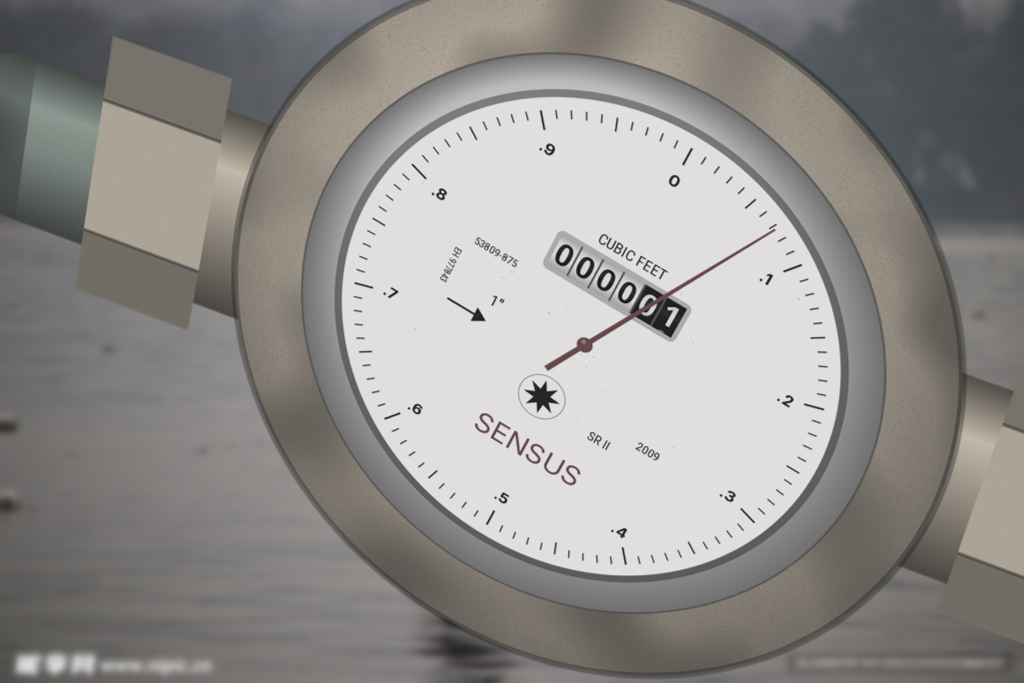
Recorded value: {"value": 1.07, "unit": "ft³"}
